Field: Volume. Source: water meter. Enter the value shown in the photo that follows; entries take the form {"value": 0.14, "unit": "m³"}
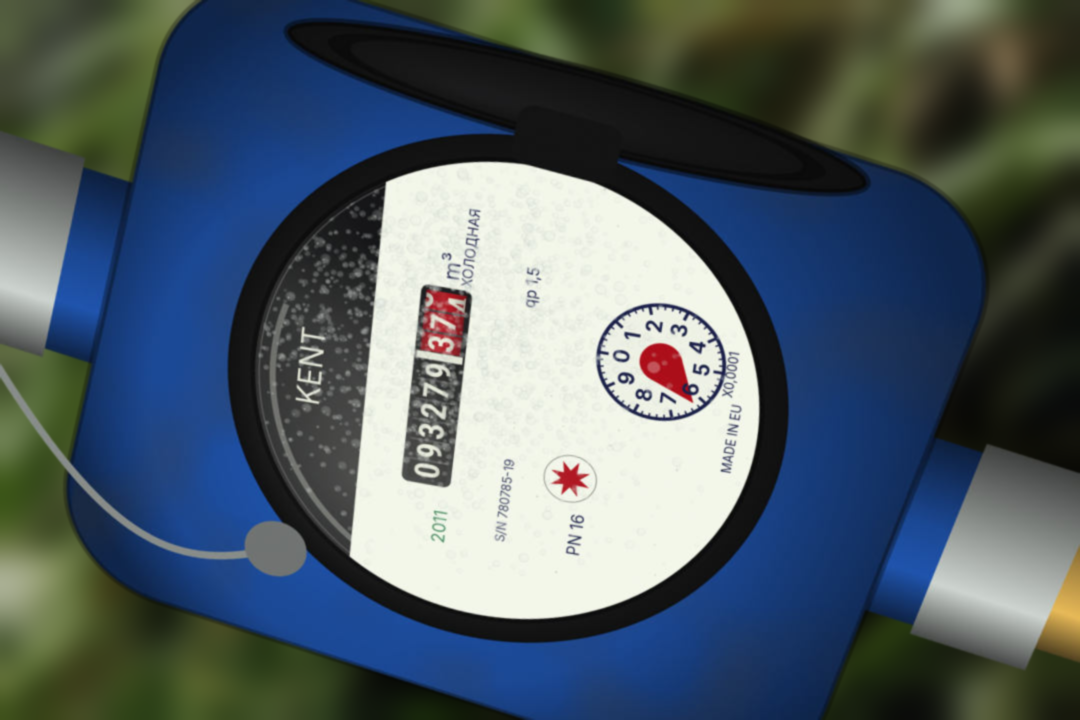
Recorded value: {"value": 93279.3736, "unit": "m³"}
